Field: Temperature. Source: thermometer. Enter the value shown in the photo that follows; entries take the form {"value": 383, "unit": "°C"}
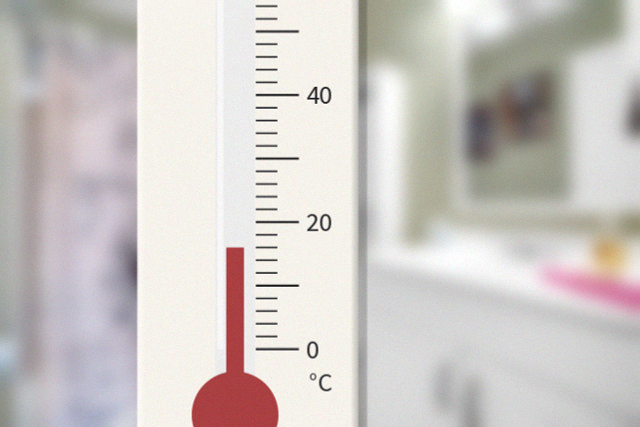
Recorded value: {"value": 16, "unit": "°C"}
